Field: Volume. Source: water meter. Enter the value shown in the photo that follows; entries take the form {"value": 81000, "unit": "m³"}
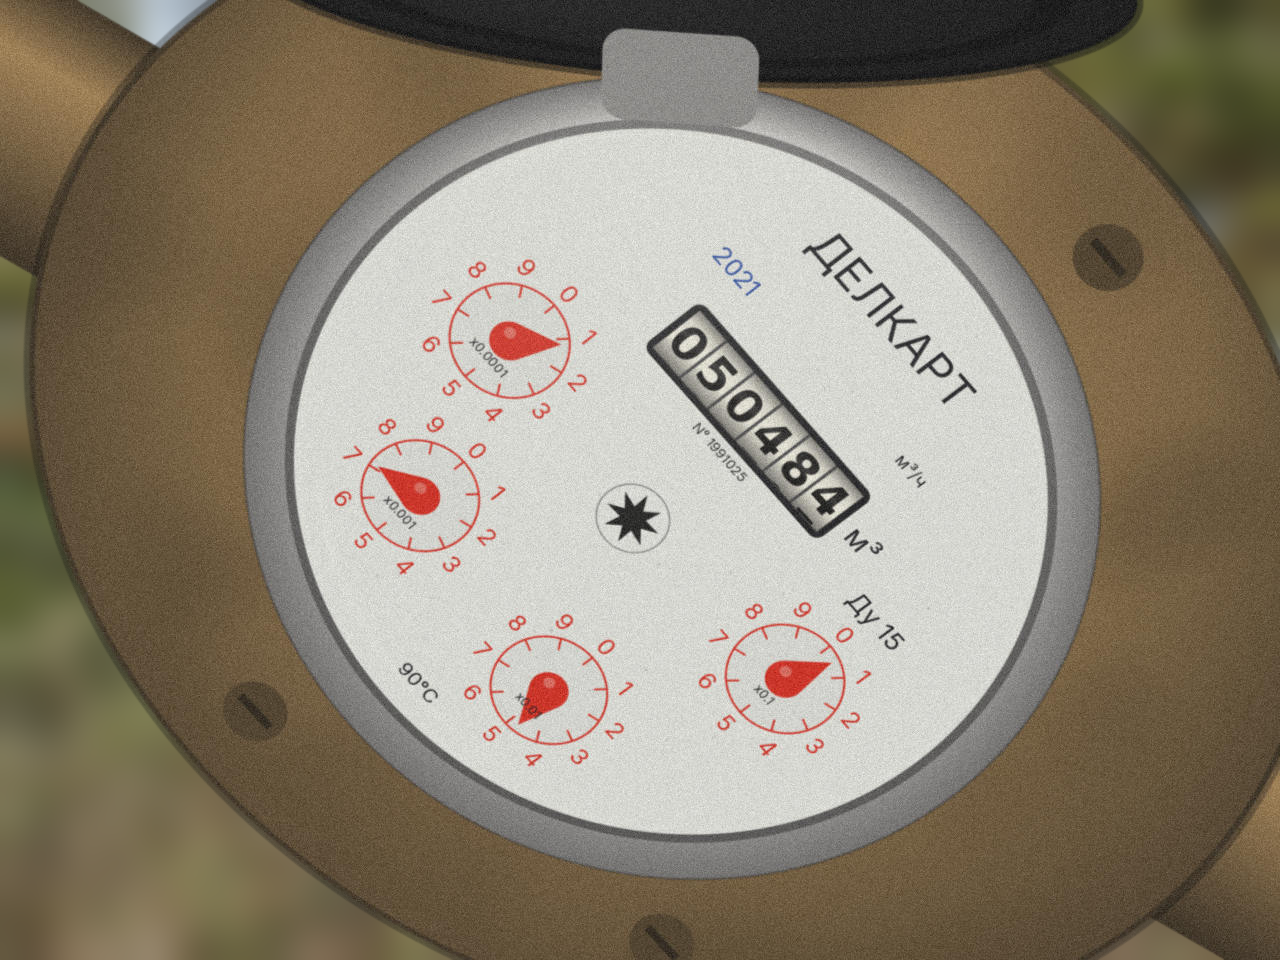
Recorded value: {"value": 50484.0471, "unit": "m³"}
